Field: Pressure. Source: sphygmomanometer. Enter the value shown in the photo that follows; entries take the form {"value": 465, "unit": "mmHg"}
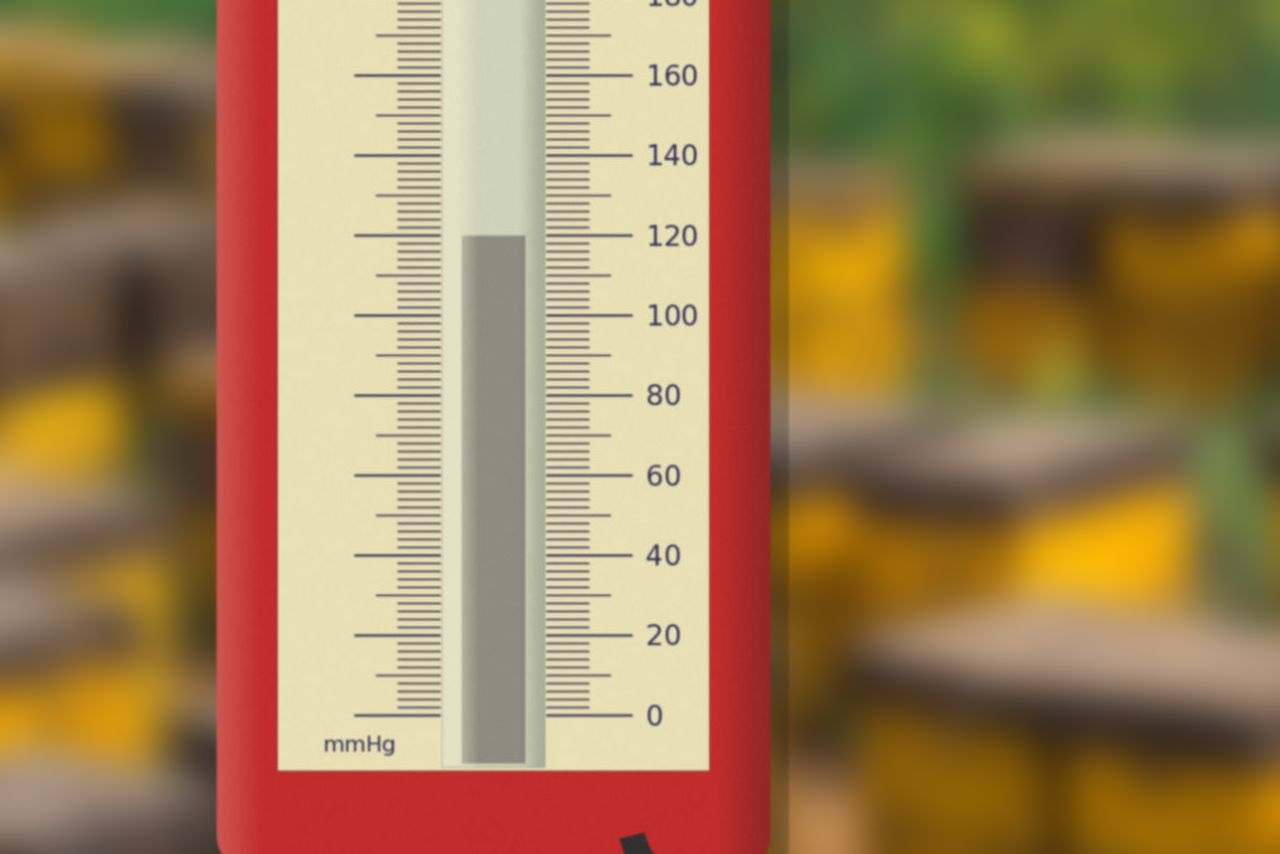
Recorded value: {"value": 120, "unit": "mmHg"}
